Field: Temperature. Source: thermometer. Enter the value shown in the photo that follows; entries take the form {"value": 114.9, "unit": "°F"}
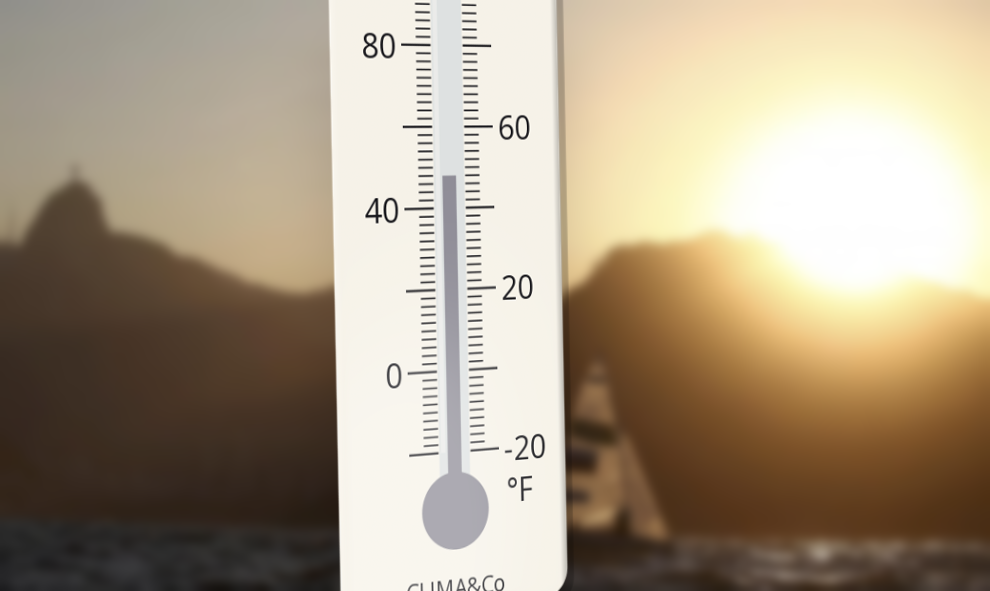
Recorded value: {"value": 48, "unit": "°F"}
